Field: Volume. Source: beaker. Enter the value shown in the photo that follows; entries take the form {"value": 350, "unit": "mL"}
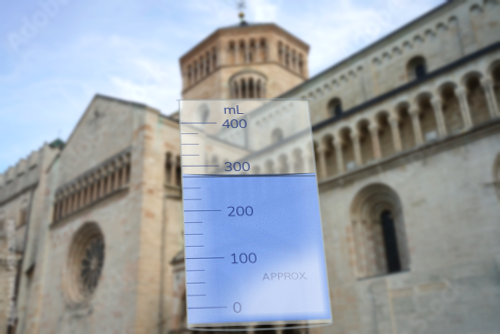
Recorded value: {"value": 275, "unit": "mL"}
